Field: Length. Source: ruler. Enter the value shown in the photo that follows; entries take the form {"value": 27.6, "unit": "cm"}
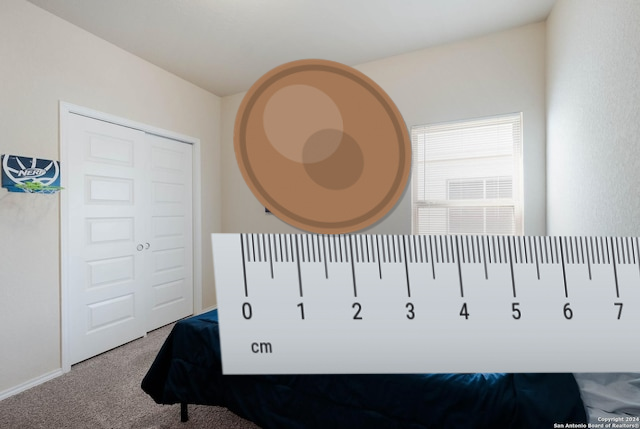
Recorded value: {"value": 3.3, "unit": "cm"}
